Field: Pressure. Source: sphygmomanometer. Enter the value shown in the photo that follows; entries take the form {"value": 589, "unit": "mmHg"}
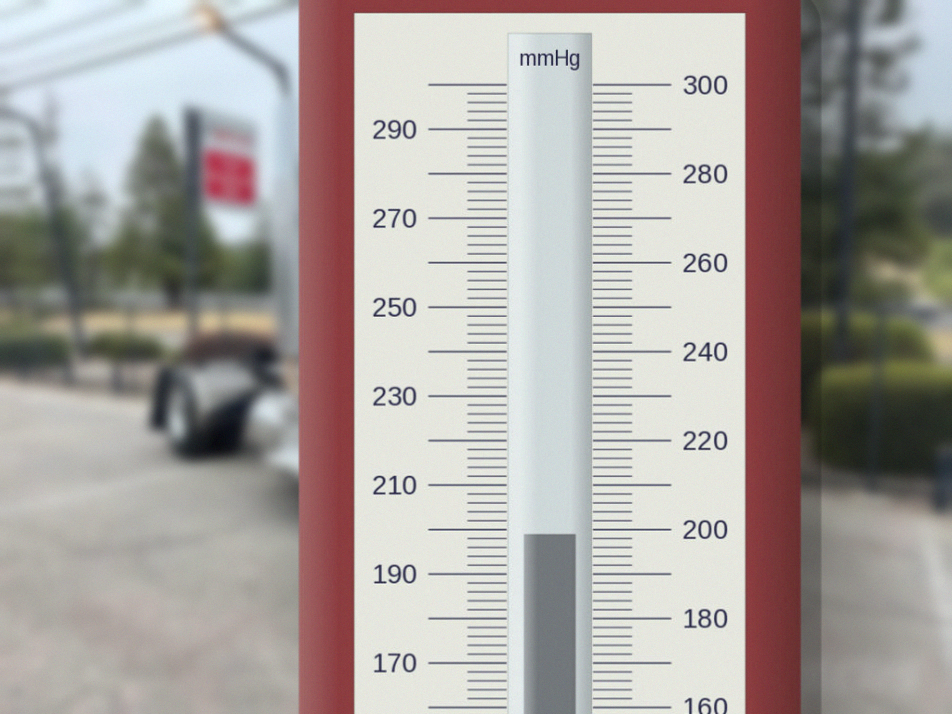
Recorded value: {"value": 199, "unit": "mmHg"}
